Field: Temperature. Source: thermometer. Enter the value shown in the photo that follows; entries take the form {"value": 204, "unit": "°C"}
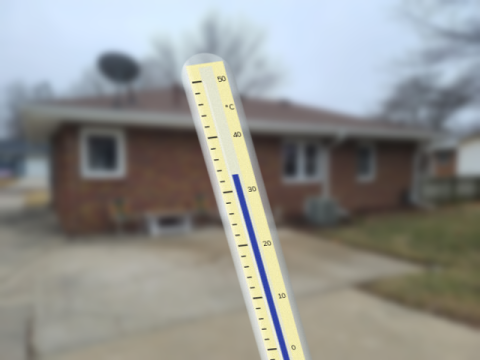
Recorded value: {"value": 33, "unit": "°C"}
